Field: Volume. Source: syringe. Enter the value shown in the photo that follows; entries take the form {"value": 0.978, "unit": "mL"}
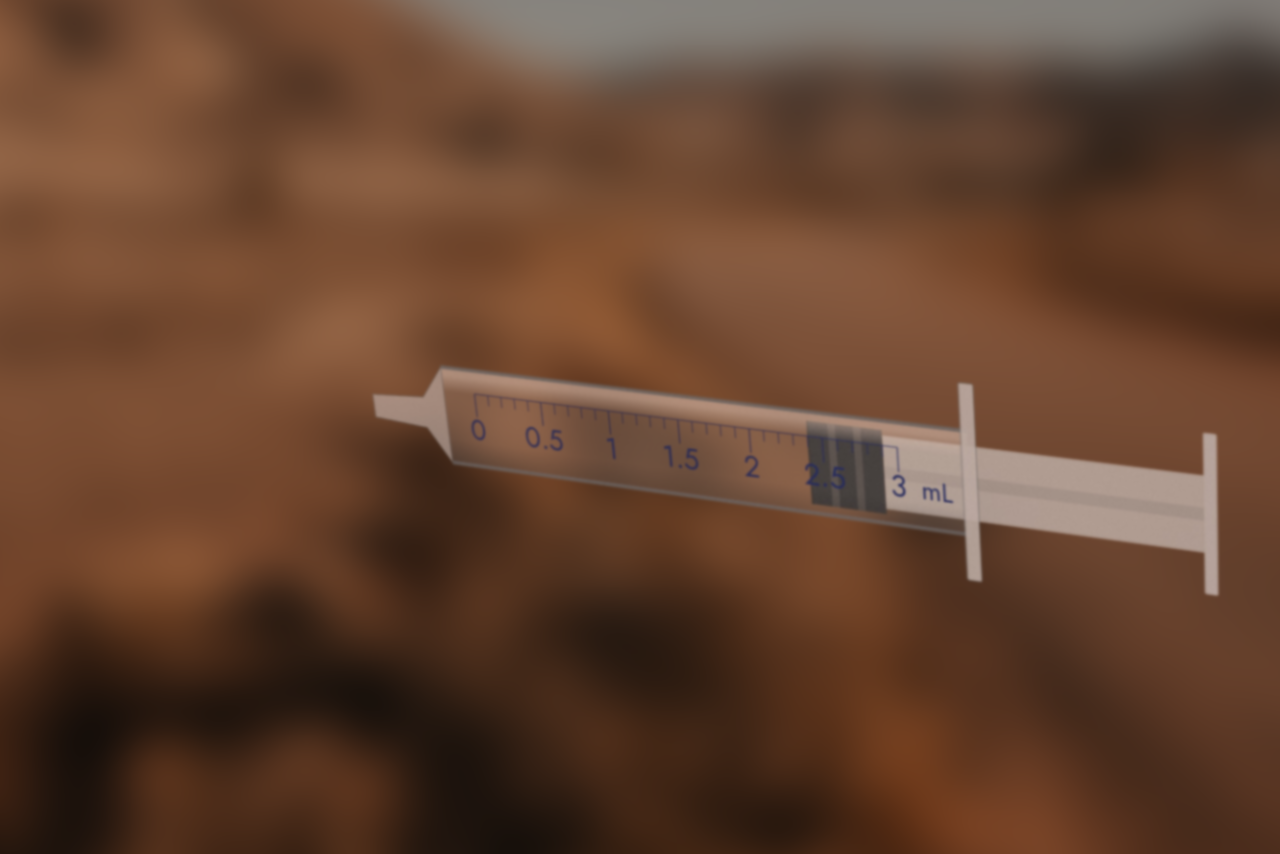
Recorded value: {"value": 2.4, "unit": "mL"}
